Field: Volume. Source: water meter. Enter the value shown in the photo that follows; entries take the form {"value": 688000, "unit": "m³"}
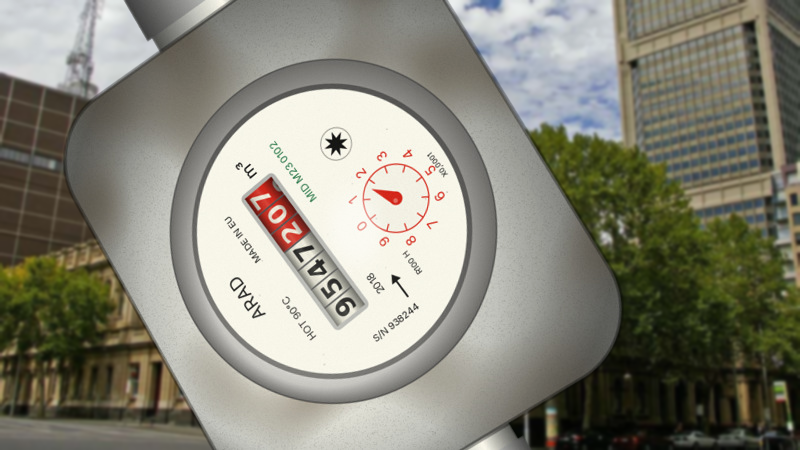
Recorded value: {"value": 9547.2071, "unit": "m³"}
